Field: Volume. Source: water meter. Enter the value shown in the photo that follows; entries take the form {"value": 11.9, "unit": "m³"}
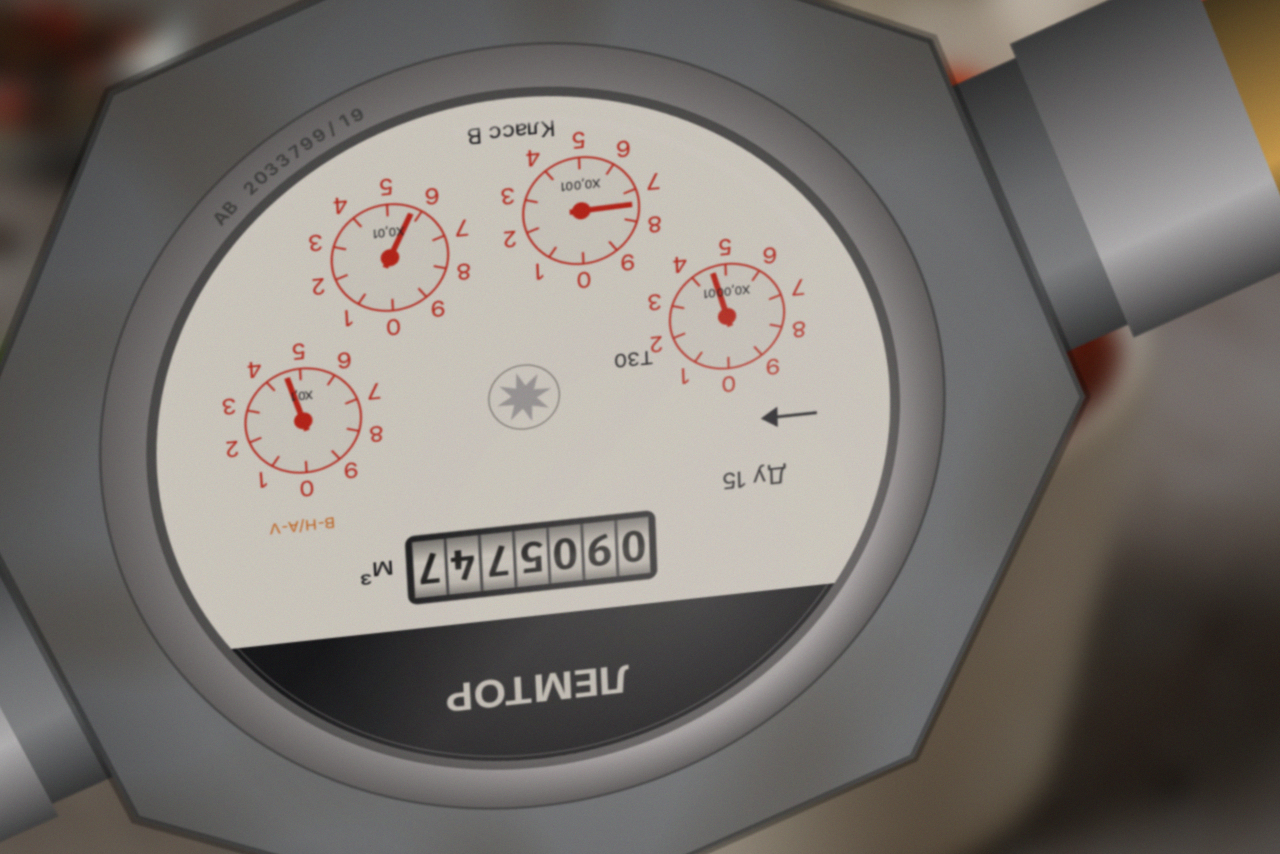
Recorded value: {"value": 905747.4574, "unit": "m³"}
